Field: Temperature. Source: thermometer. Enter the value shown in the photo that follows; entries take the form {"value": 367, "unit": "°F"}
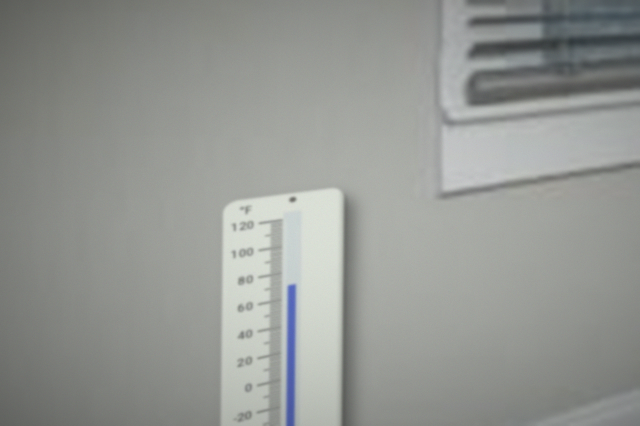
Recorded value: {"value": 70, "unit": "°F"}
